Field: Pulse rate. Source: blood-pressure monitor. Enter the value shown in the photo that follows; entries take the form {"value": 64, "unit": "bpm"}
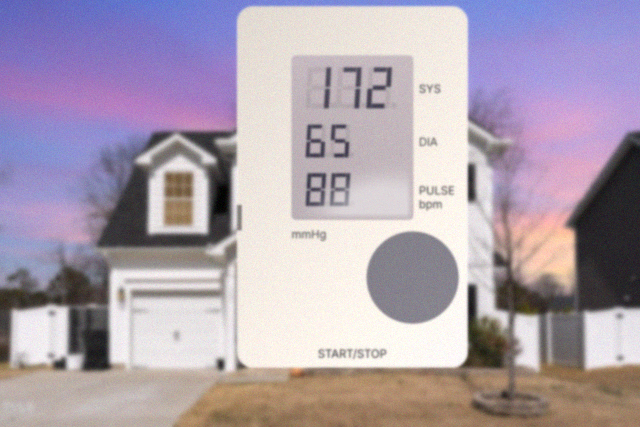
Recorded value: {"value": 88, "unit": "bpm"}
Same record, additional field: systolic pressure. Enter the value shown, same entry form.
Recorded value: {"value": 172, "unit": "mmHg"}
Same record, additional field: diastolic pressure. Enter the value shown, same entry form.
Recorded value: {"value": 65, "unit": "mmHg"}
